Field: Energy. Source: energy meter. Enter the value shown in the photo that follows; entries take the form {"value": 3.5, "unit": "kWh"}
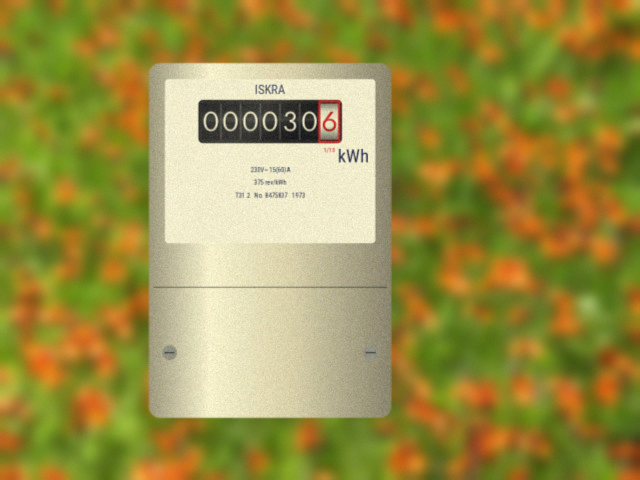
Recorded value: {"value": 30.6, "unit": "kWh"}
